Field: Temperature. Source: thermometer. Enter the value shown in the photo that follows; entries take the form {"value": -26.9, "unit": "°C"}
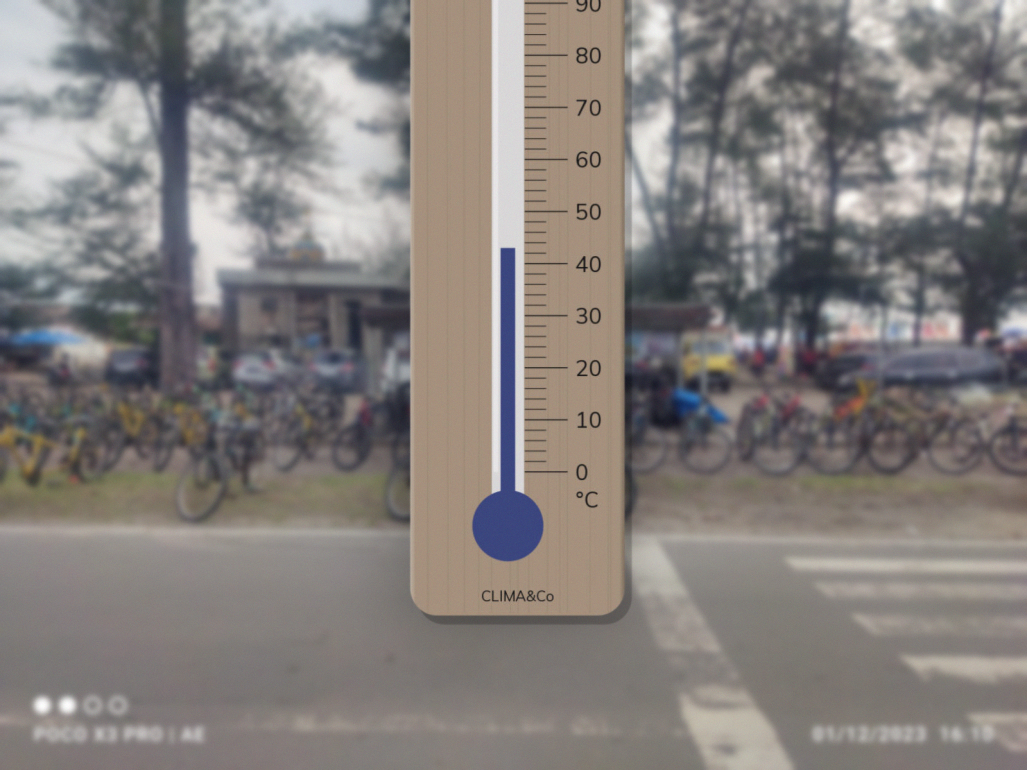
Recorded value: {"value": 43, "unit": "°C"}
